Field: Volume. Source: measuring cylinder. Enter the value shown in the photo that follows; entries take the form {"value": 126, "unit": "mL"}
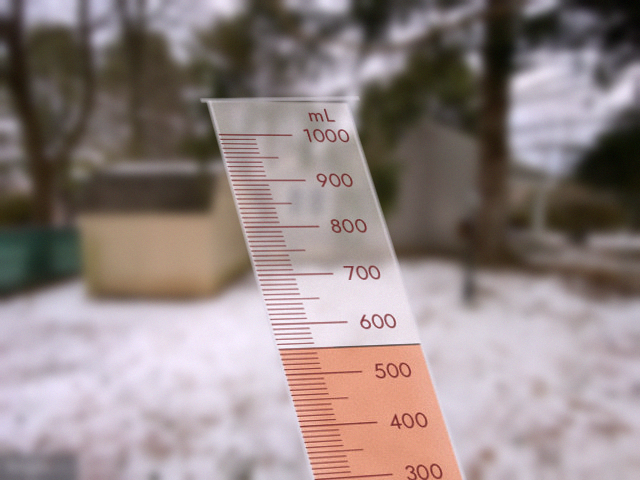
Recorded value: {"value": 550, "unit": "mL"}
